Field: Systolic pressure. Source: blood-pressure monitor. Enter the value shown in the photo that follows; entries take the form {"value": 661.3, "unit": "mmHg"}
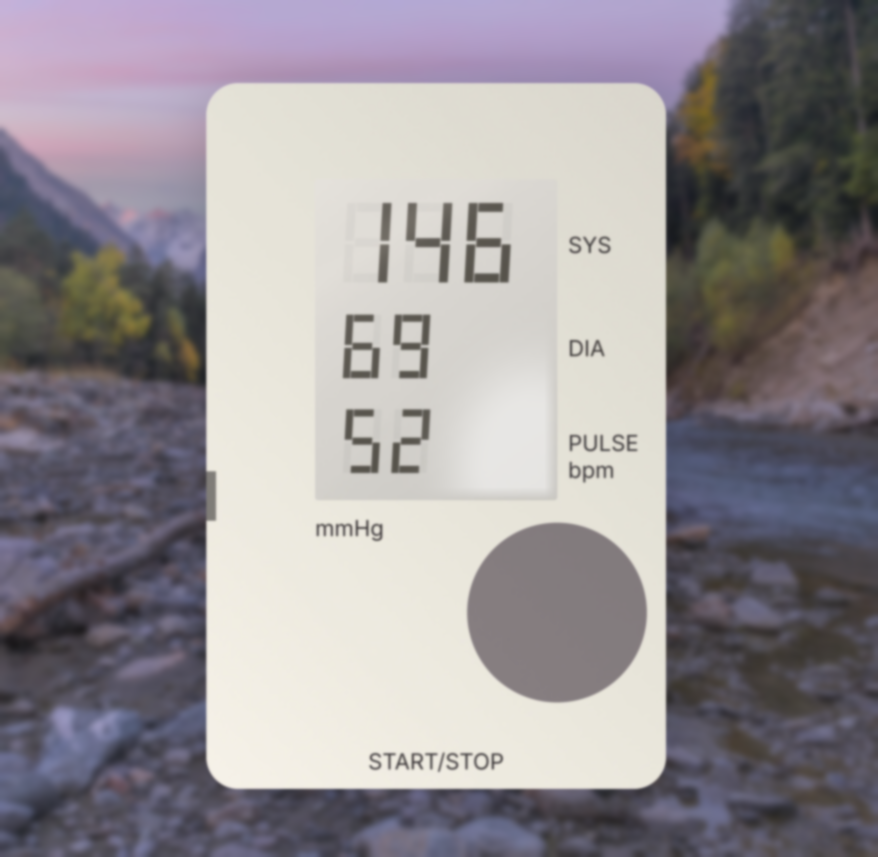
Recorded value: {"value": 146, "unit": "mmHg"}
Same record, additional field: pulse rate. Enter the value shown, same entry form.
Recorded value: {"value": 52, "unit": "bpm"}
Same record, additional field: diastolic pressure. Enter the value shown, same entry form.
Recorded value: {"value": 69, "unit": "mmHg"}
